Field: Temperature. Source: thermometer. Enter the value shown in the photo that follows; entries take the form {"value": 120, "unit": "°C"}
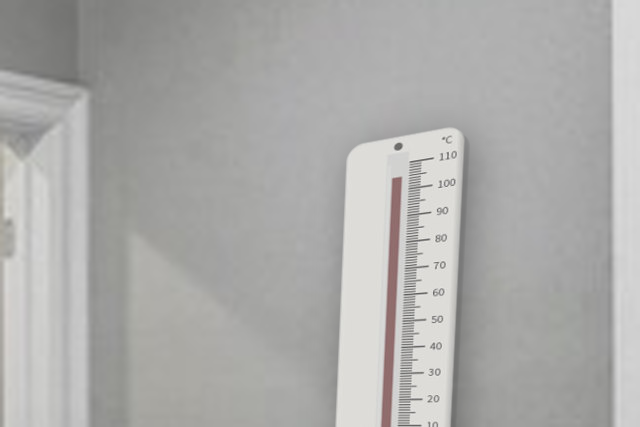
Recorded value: {"value": 105, "unit": "°C"}
